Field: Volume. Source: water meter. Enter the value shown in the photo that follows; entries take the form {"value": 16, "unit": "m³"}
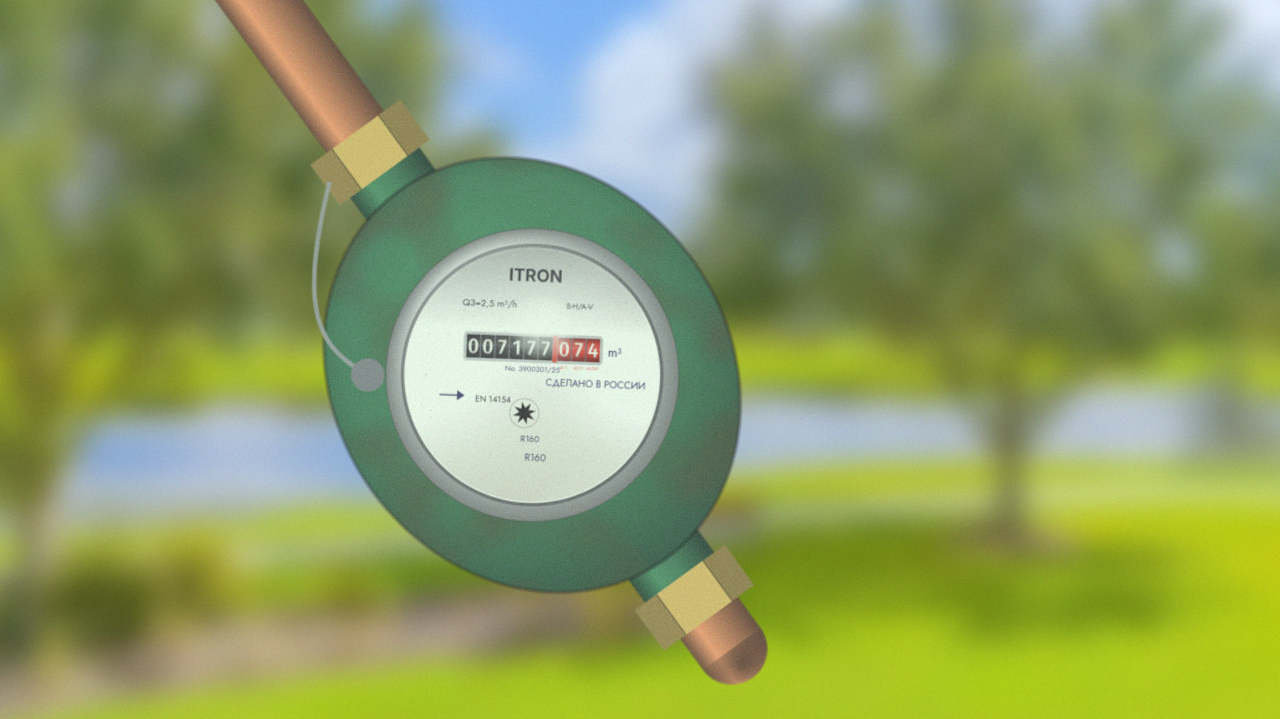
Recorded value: {"value": 7177.074, "unit": "m³"}
